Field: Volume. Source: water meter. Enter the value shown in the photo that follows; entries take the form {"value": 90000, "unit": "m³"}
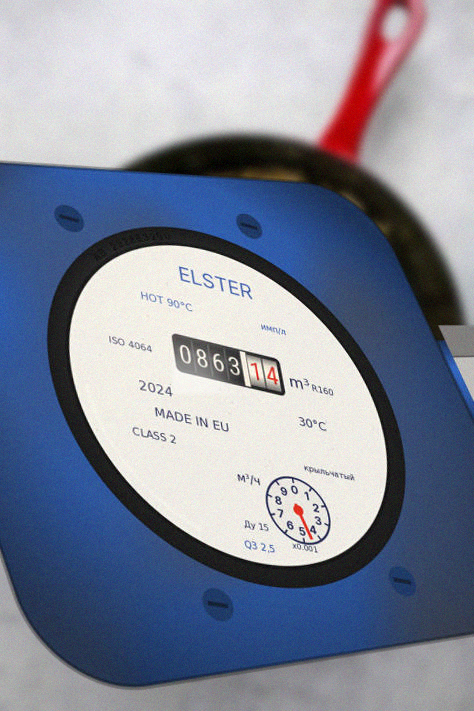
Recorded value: {"value": 863.144, "unit": "m³"}
